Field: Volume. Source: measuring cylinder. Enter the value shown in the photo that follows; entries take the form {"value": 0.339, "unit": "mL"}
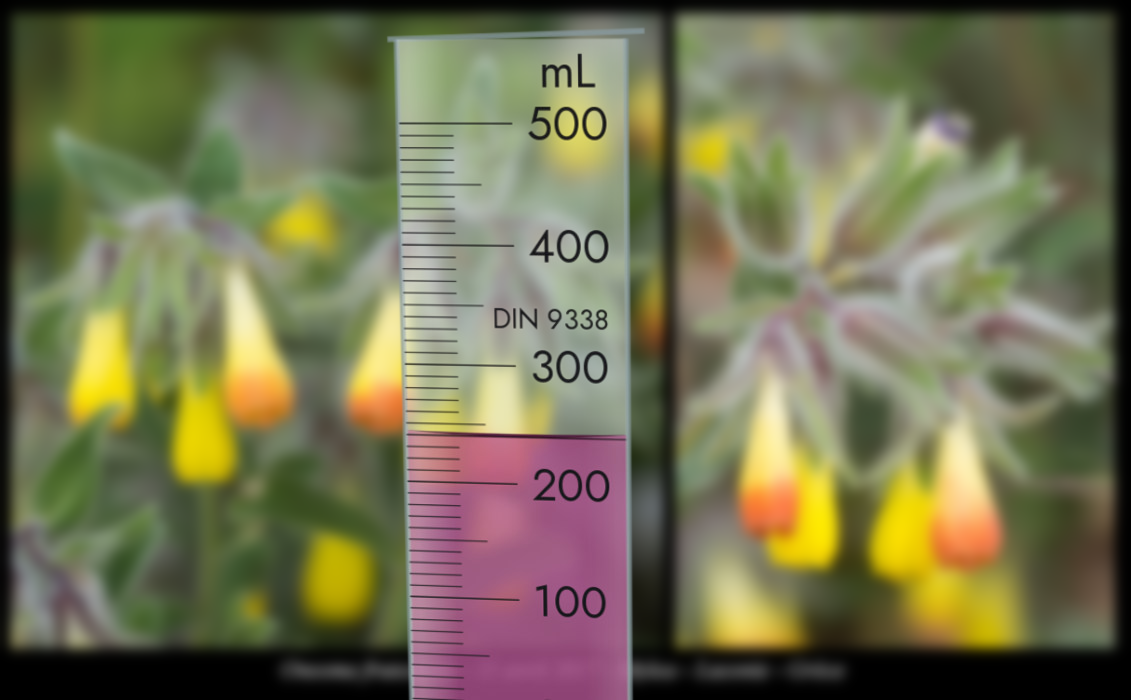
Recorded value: {"value": 240, "unit": "mL"}
